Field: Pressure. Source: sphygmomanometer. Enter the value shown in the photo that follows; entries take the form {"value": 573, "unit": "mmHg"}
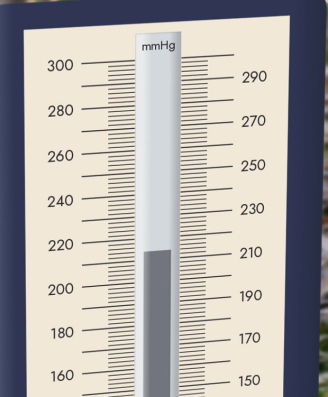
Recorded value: {"value": 214, "unit": "mmHg"}
